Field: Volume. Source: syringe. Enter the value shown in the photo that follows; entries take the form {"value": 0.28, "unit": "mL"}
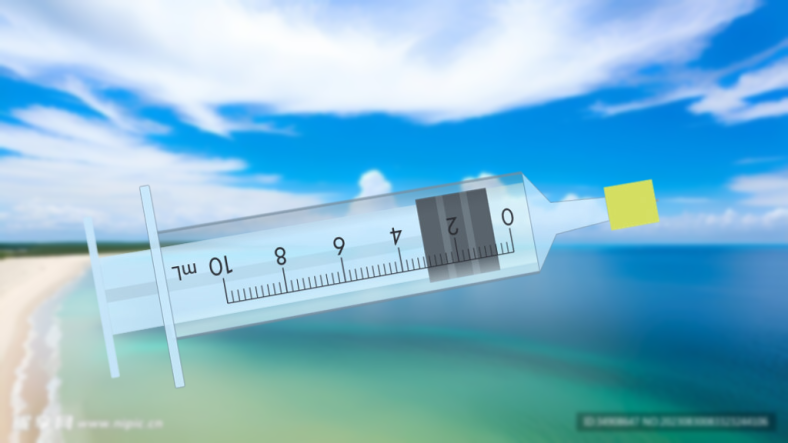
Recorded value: {"value": 0.6, "unit": "mL"}
